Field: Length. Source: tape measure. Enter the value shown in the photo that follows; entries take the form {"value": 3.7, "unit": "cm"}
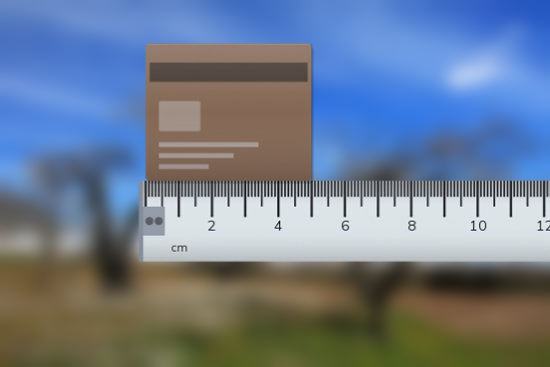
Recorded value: {"value": 5, "unit": "cm"}
